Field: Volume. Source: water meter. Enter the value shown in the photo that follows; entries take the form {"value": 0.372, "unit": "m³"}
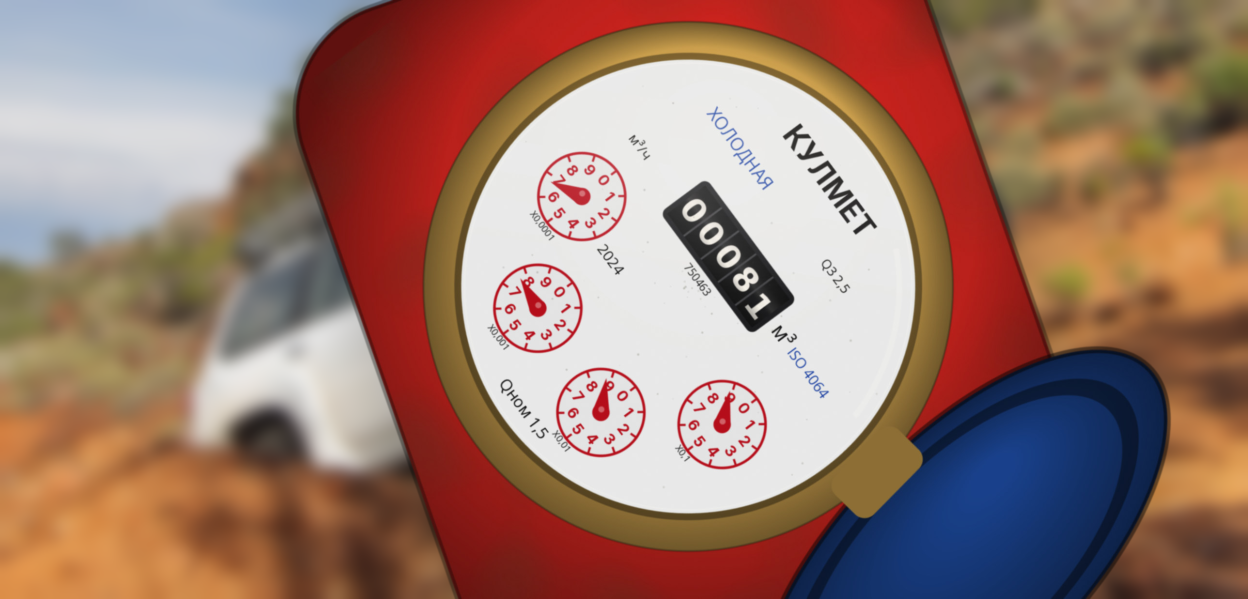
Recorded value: {"value": 80.8876, "unit": "m³"}
